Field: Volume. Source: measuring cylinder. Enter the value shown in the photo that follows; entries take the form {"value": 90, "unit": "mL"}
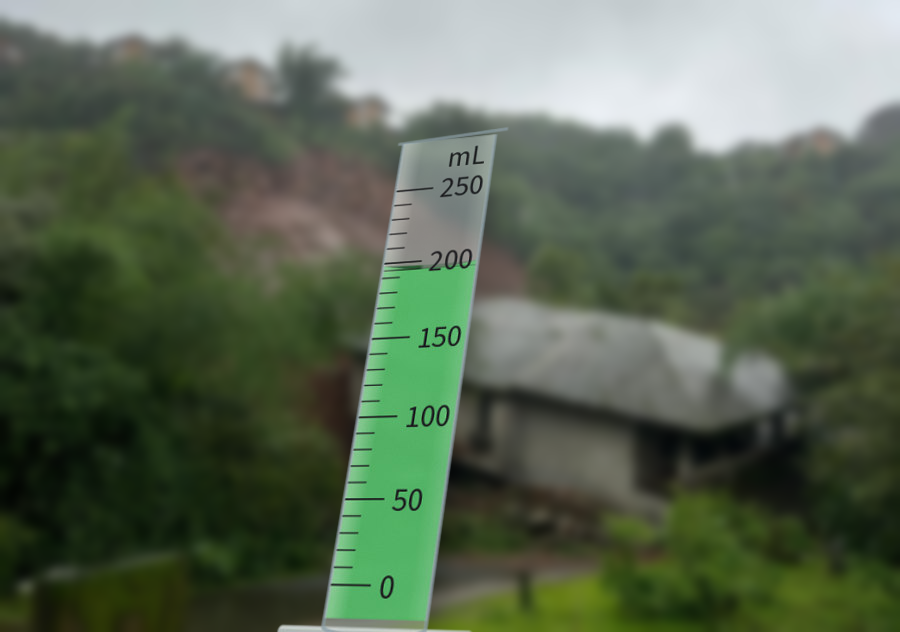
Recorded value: {"value": 195, "unit": "mL"}
